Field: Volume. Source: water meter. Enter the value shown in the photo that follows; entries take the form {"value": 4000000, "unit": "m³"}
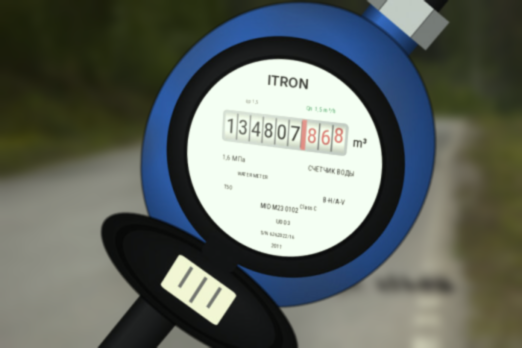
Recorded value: {"value": 134807.868, "unit": "m³"}
